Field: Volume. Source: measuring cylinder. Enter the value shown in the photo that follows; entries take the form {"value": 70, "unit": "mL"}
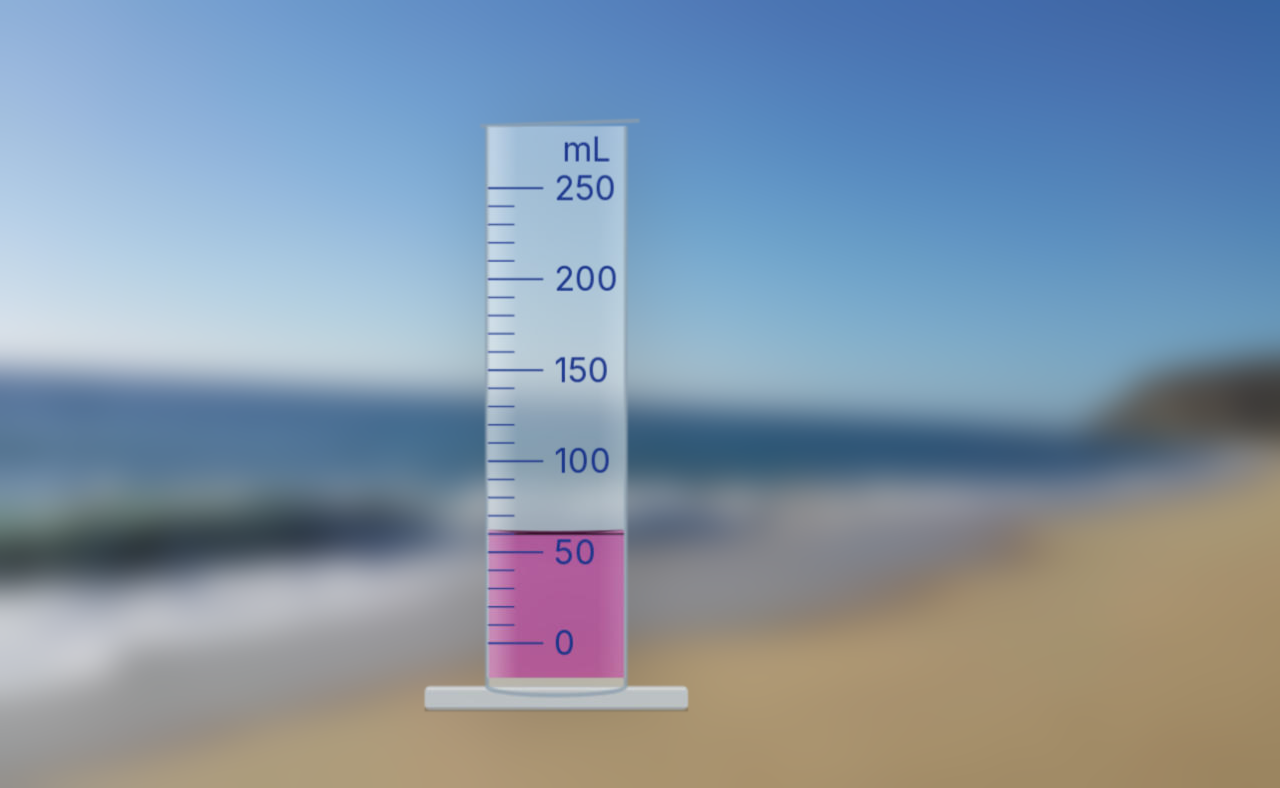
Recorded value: {"value": 60, "unit": "mL"}
